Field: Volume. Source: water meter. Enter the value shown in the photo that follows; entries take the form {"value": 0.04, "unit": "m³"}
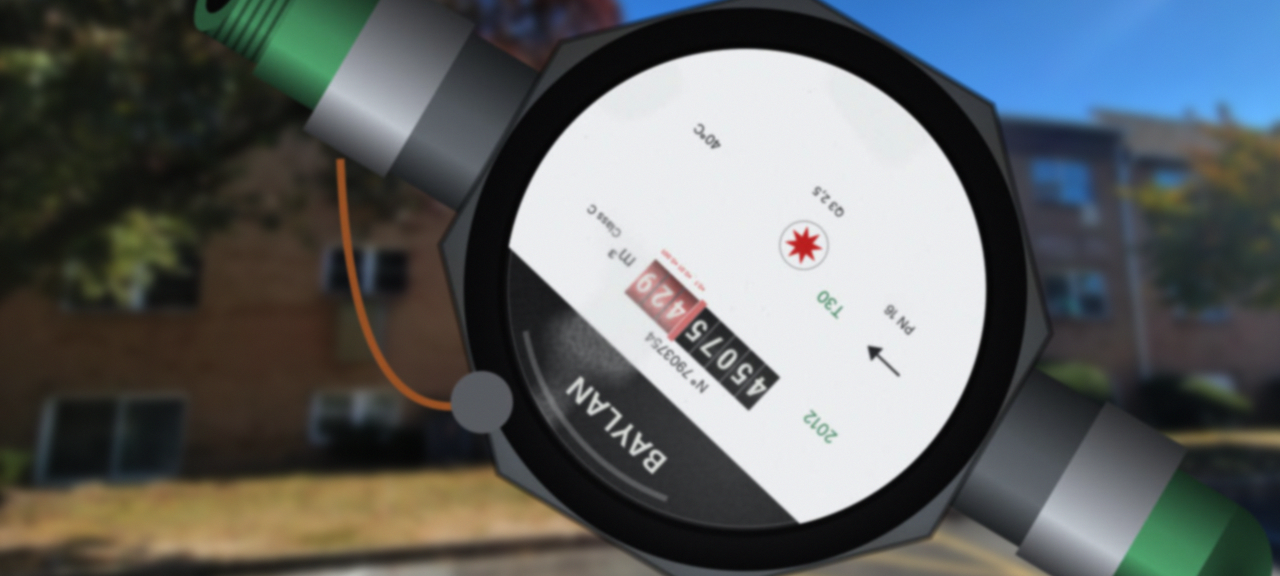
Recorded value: {"value": 45075.429, "unit": "m³"}
